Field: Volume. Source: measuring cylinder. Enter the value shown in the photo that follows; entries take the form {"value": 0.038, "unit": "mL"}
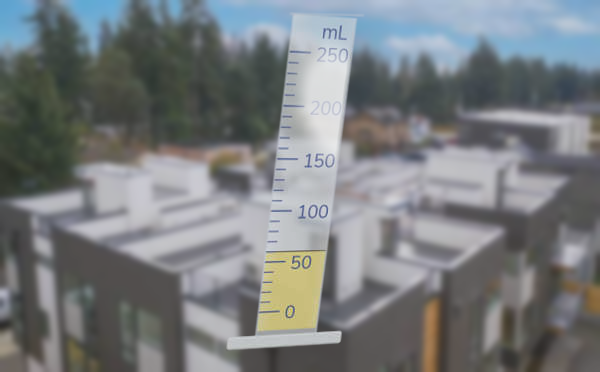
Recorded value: {"value": 60, "unit": "mL"}
